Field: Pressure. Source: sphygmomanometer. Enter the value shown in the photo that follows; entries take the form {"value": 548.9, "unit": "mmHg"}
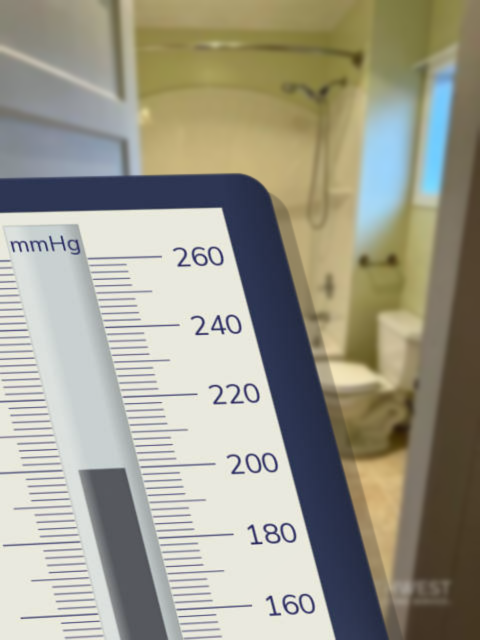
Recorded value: {"value": 200, "unit": "mmHg"}
